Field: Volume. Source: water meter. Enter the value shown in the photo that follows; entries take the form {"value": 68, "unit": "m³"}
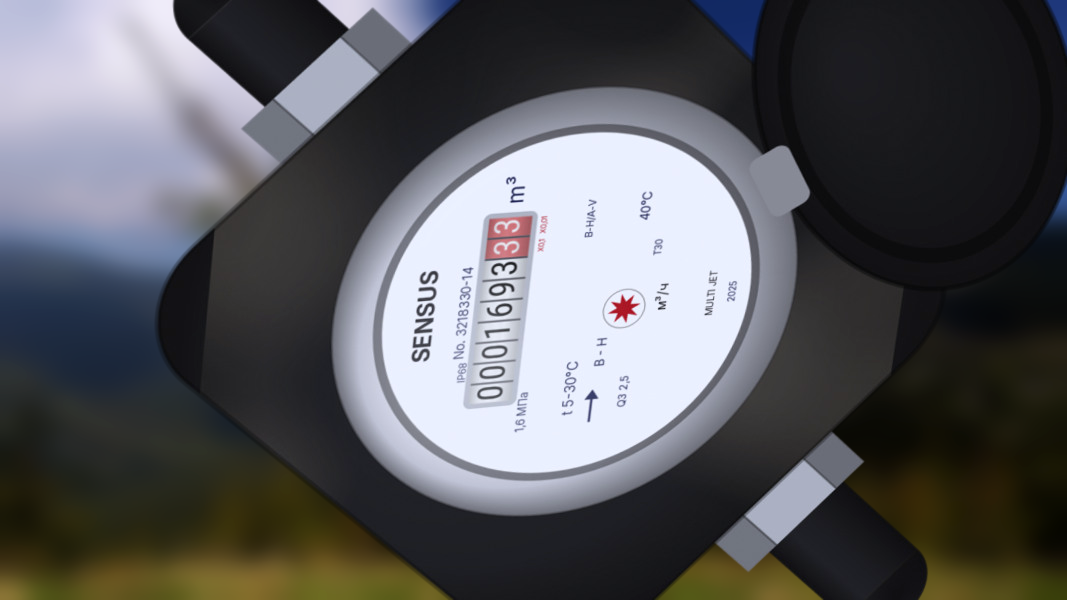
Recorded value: {"value": 1693.33, "unit": "m³"}
